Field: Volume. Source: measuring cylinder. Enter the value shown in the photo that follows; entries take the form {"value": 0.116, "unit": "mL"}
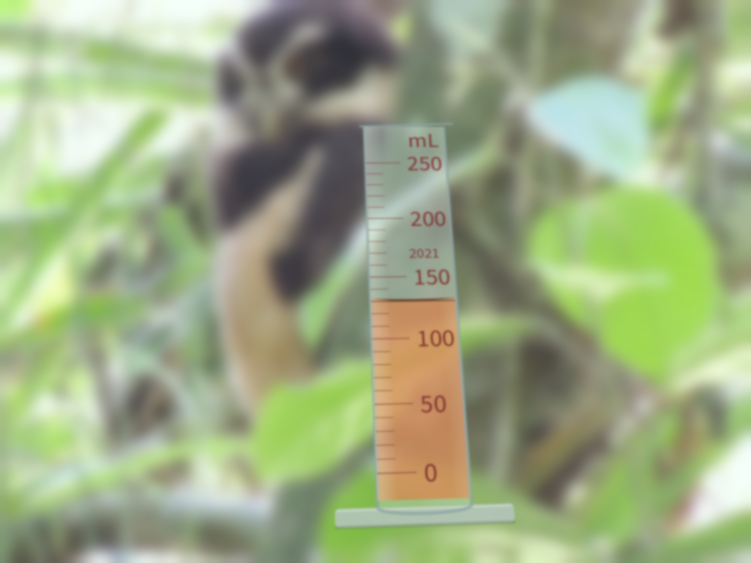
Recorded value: {"value": 130, "unit": "mL"}
